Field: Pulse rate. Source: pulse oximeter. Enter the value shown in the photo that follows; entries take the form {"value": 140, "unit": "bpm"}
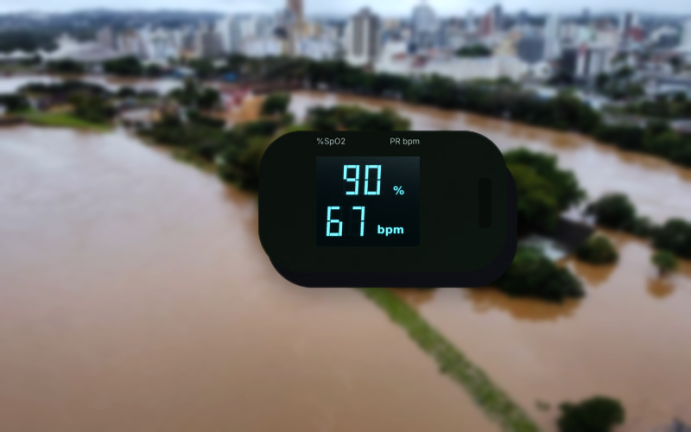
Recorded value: {"value": 67, "unit": "bpm"}
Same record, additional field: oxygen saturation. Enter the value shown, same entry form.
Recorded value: {"value": 90, "unit": "%"}
